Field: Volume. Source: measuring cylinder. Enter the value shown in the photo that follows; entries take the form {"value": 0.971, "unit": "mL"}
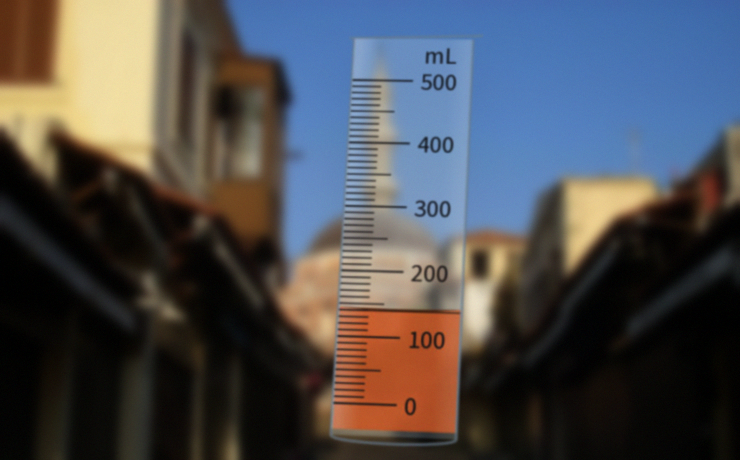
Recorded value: {"value": 140, "unit": "mL"}
